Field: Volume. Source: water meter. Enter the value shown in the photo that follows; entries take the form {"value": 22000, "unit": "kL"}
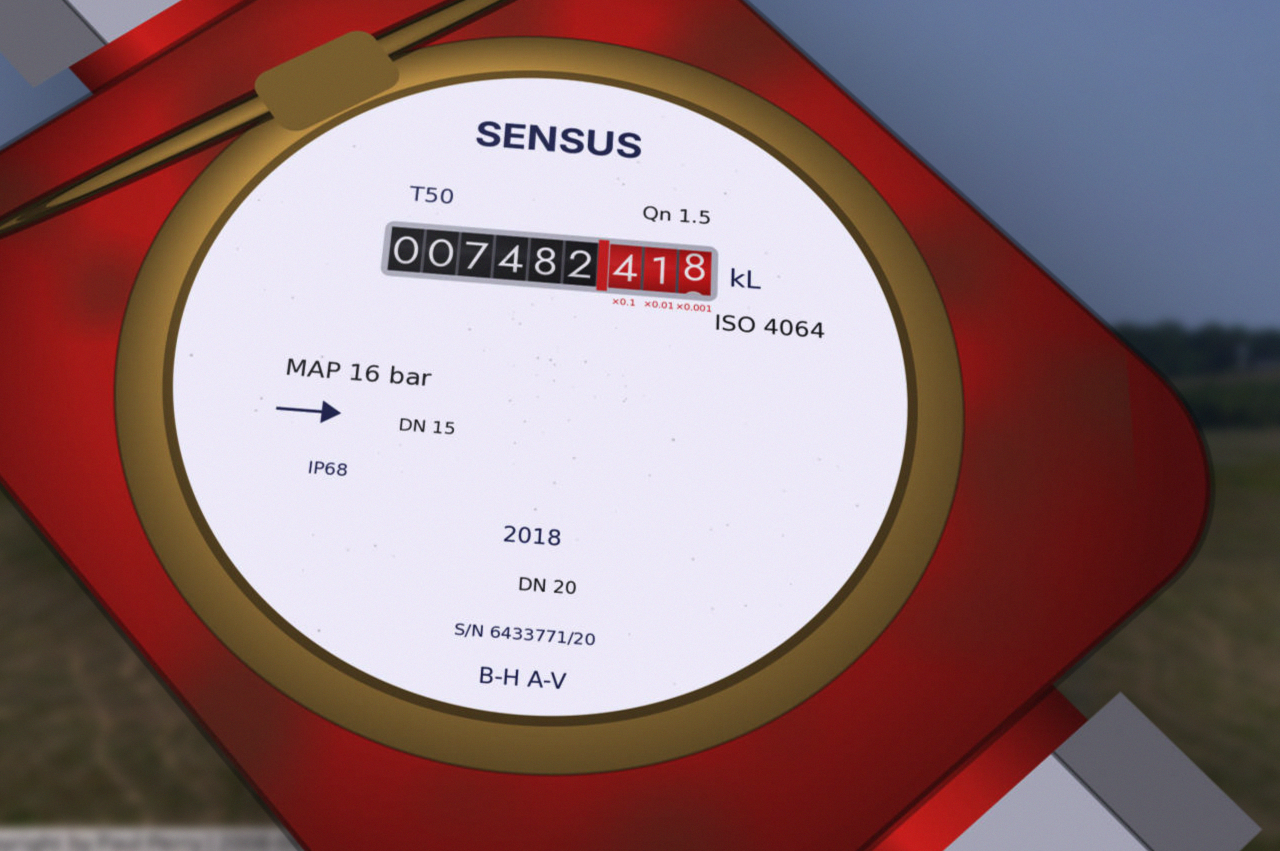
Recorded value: {"value": 7482.418, "unit": "kL"}
